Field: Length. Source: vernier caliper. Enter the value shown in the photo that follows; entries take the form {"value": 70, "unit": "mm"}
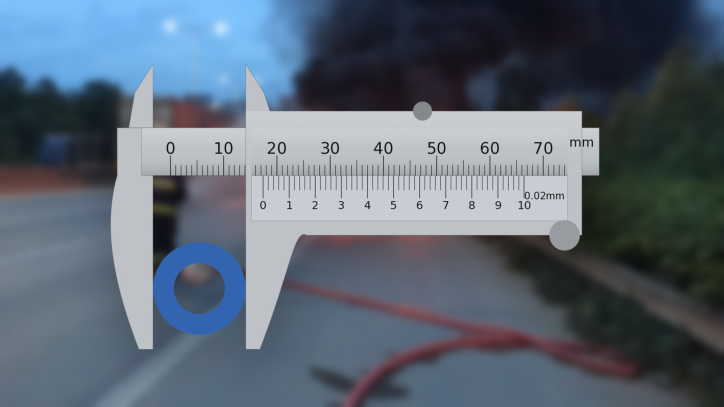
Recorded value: {"value": 17.4, "unit": "mm"}
